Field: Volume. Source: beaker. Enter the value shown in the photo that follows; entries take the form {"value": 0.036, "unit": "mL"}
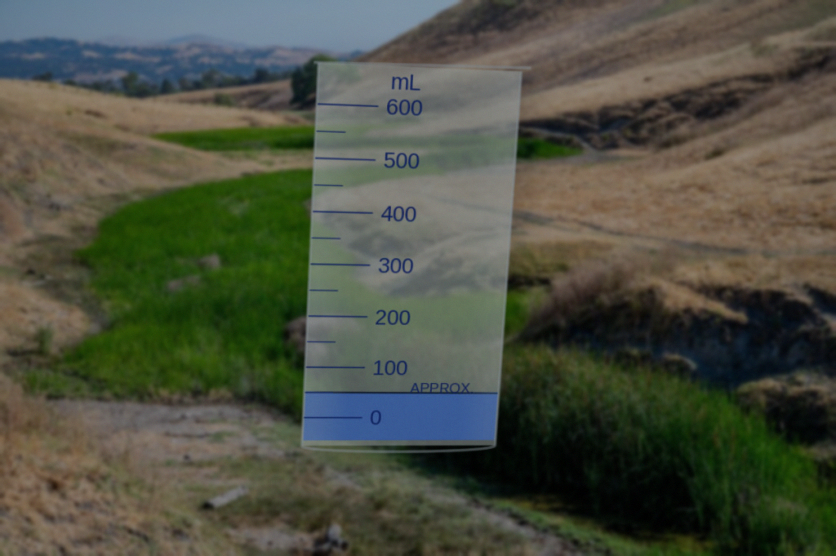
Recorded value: {"value": 50, "unit": "mL"}
